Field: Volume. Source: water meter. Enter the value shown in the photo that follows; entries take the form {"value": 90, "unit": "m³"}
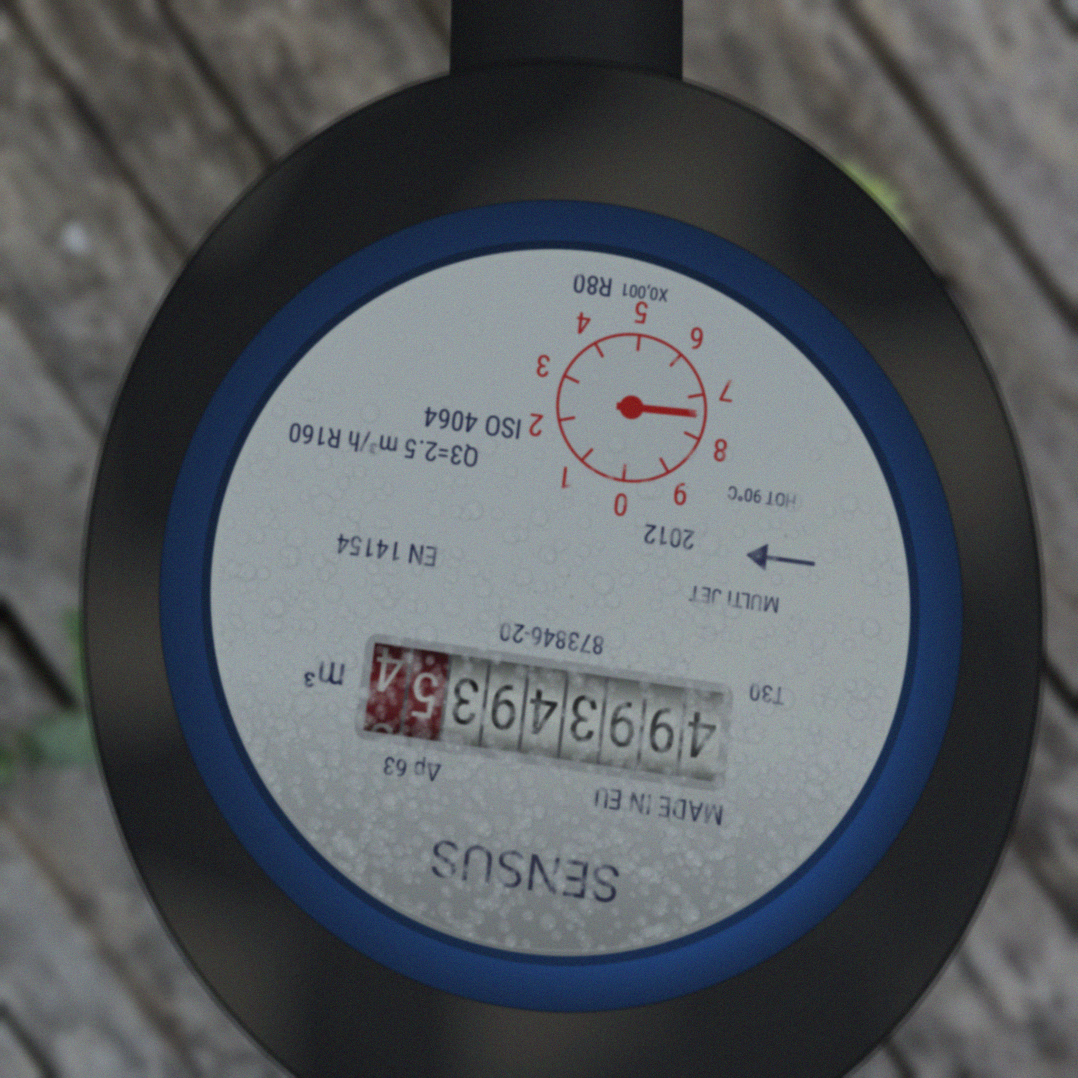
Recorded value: {"value": 4993493.537, "unit": "m³"}
